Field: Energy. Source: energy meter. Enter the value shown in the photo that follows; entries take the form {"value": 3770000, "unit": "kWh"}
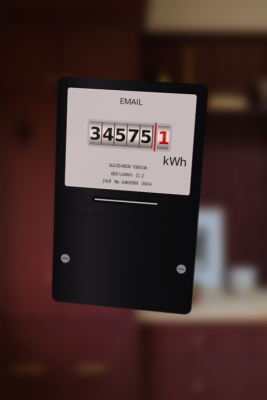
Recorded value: {"value": 34575.1, "unit": "kWh"}
